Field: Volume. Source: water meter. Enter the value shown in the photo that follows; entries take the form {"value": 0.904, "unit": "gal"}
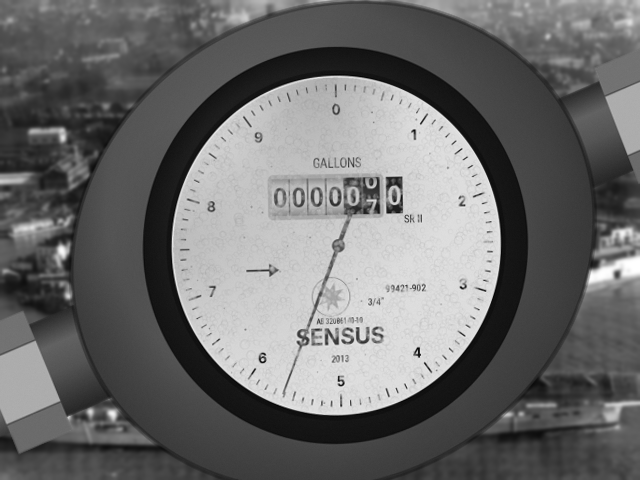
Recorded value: {"value": 65.6, "unit": "gal"}
